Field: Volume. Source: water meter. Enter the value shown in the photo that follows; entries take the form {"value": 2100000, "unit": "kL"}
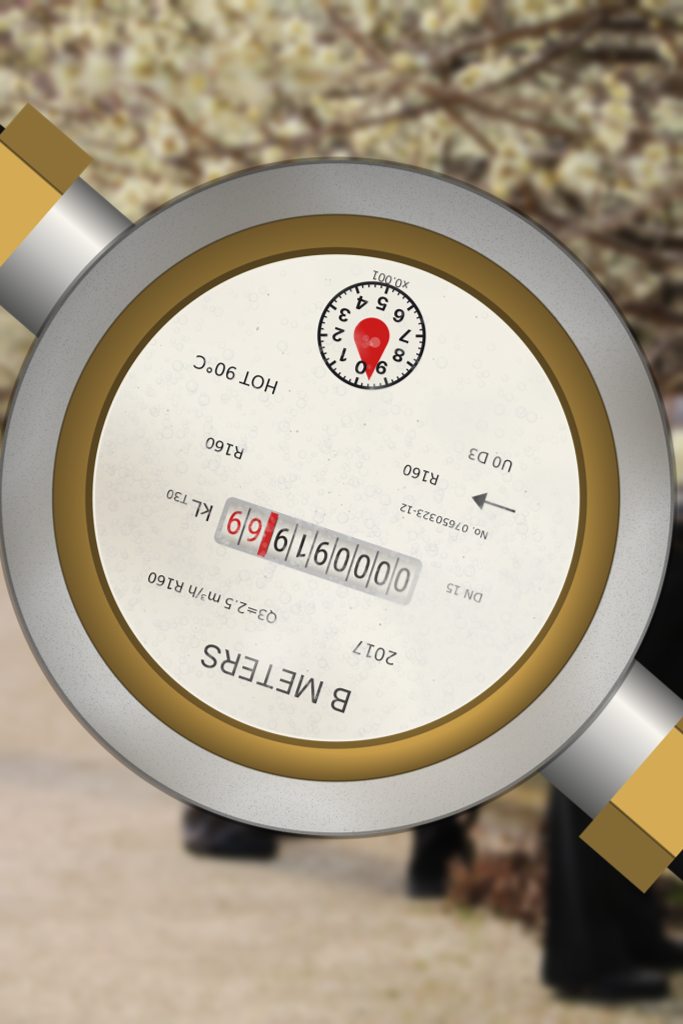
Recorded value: {"value": 919.689, "unit": "kL"}
